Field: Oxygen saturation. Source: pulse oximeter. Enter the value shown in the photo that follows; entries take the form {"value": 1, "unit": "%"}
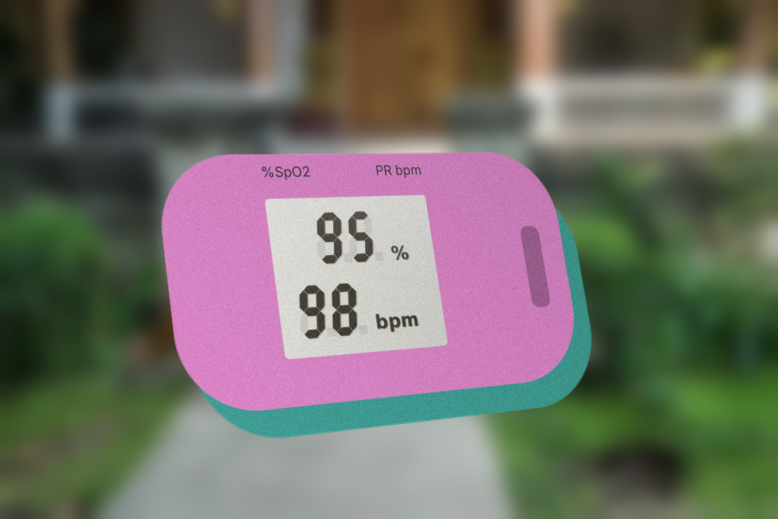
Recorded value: {"value": 95, "unit": "%"}
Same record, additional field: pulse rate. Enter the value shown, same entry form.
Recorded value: {"value": 98, "unit": "bpm"}
